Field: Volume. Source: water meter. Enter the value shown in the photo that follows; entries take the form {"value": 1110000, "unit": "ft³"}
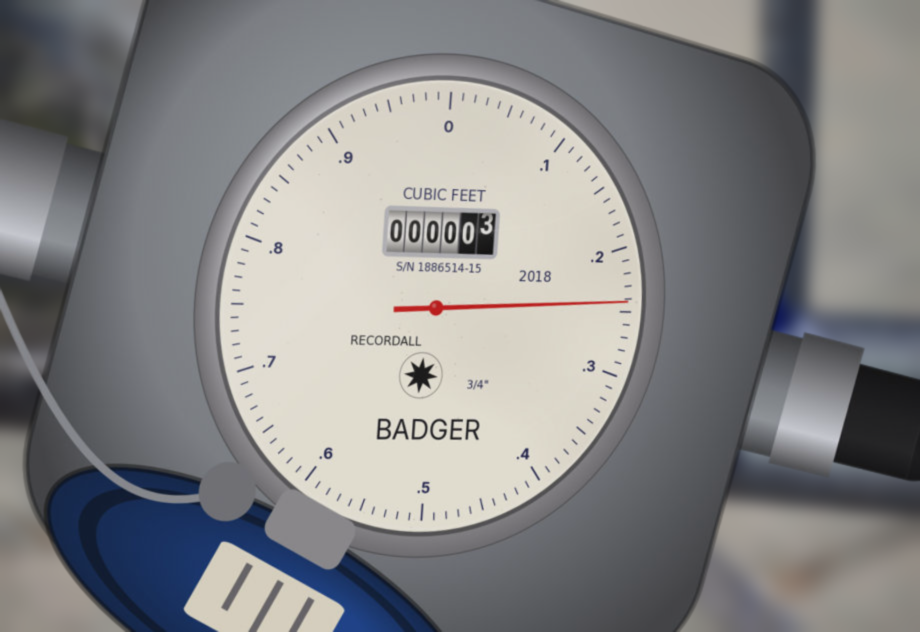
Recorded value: {"value": 3.24, "unit": "ft³"}
